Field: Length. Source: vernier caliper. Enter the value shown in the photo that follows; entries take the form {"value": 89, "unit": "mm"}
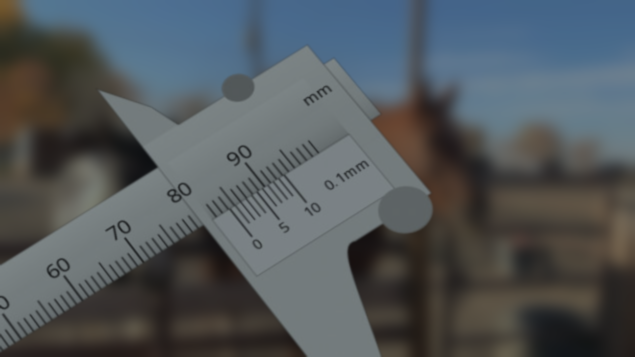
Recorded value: {"value": 84.2, "unit": "mm"}
